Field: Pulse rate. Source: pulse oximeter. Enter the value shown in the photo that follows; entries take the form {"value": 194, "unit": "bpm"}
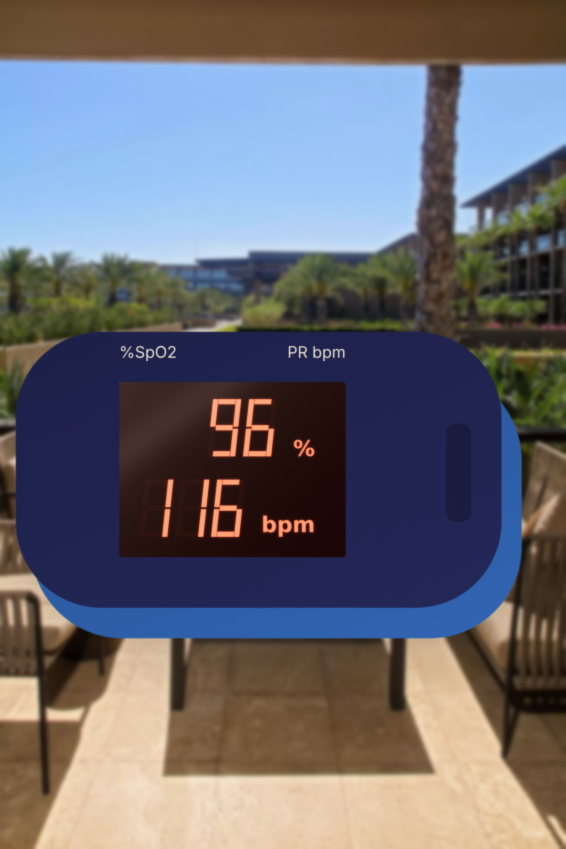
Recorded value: {"value": 116, "unit": "bpm"}
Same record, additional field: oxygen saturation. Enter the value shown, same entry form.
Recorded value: {"value": 96, "unit": "%"}
